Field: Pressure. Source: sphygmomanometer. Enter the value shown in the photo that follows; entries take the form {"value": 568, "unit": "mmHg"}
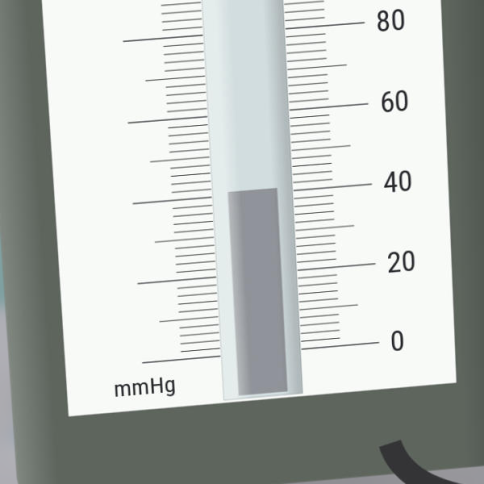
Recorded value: {"value": 41, "unit": "mmHg"}
